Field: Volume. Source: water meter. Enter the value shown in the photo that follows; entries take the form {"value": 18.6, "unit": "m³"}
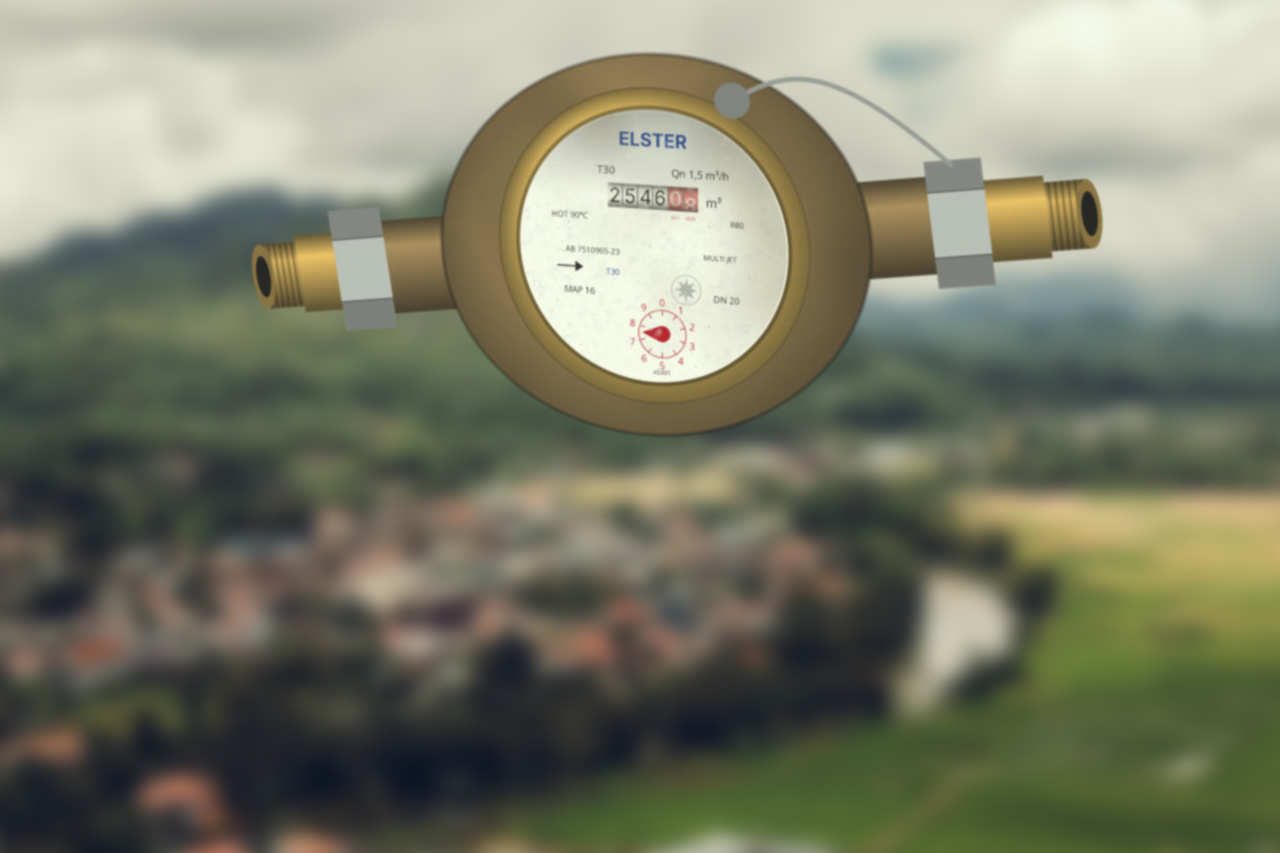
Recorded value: {"value": 2546.077, "unit": "m³"}
